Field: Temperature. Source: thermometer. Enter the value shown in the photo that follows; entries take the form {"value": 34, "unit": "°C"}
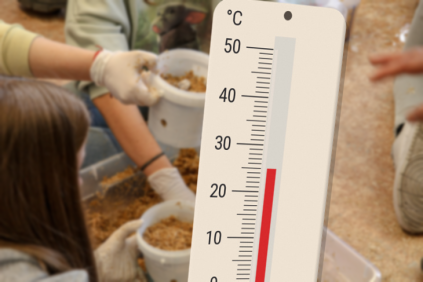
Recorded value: {"value": 25, "unit": "°C"}
